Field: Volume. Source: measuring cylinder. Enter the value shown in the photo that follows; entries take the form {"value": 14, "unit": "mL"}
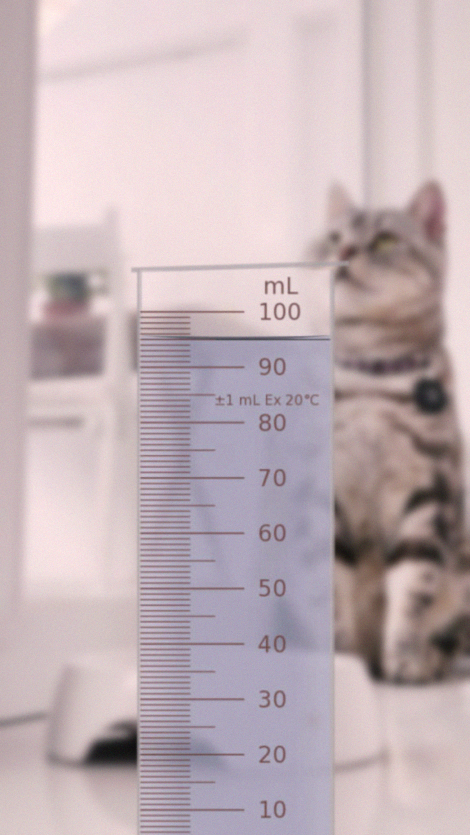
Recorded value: {"value": 95, "unit": "mL"}
